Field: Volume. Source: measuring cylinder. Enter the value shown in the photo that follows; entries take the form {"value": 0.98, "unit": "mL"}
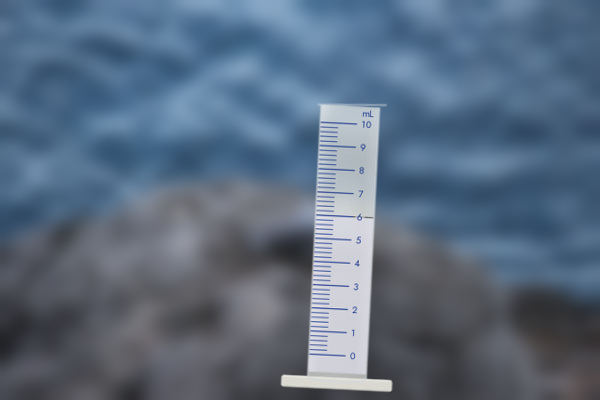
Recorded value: {"value": 6, "unit": "mL"}
